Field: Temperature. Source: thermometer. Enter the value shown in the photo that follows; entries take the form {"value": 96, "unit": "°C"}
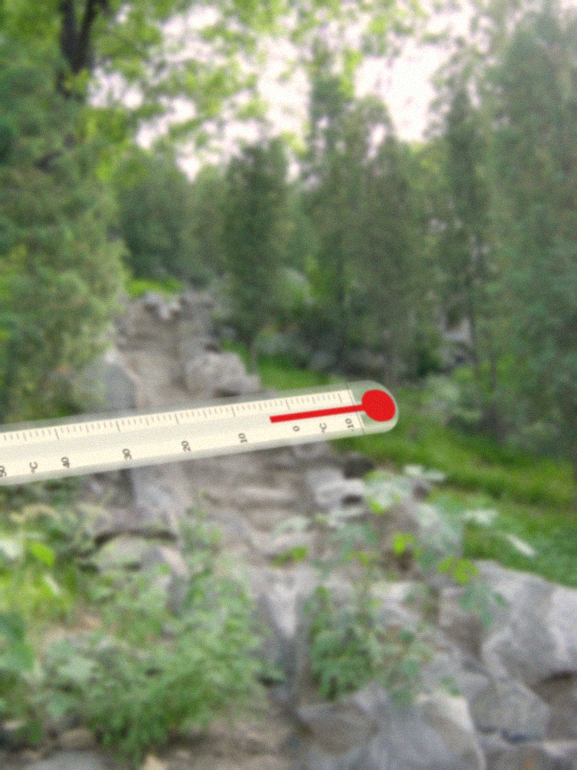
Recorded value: {"value": 4, "unit": "°C"}
